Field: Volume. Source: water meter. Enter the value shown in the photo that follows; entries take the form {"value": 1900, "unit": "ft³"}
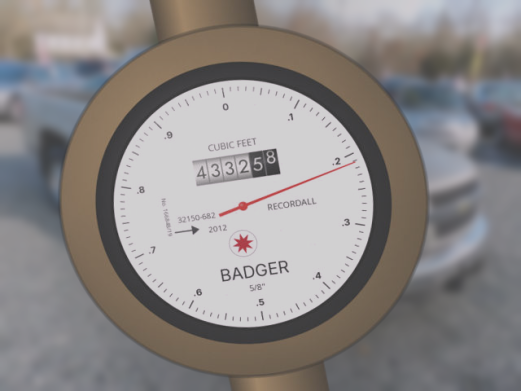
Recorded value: {"value": 433258.21, "unit": "ft³"}
